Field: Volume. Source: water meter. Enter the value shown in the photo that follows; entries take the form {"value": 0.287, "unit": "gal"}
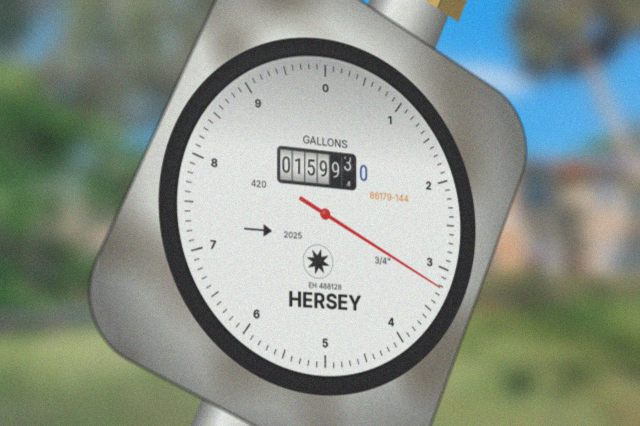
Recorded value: {"value": 159933.2, "unit": "gal"}
